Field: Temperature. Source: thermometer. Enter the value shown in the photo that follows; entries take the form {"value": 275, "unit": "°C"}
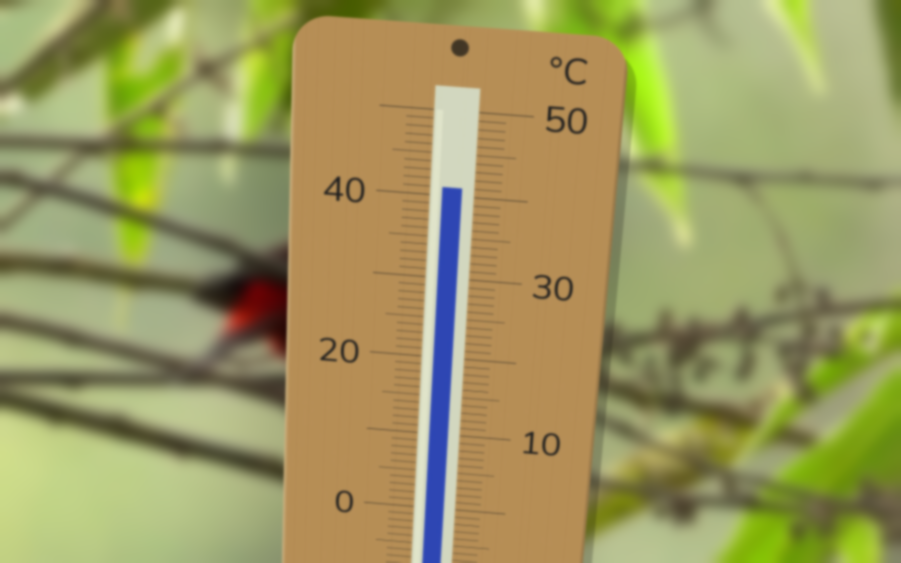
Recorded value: {"value": 41, "unit": "°C"}
